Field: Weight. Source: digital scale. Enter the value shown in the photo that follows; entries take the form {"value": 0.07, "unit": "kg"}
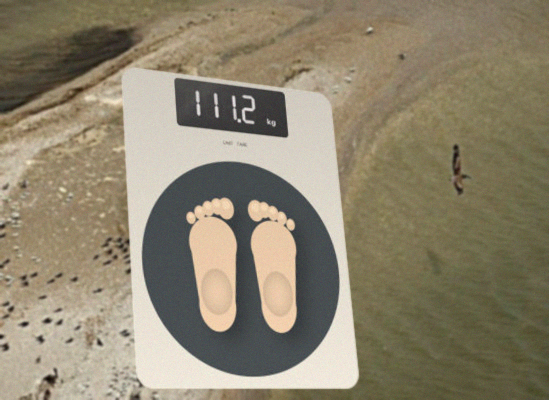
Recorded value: {"value": 111.2, "unit": "kg"}
